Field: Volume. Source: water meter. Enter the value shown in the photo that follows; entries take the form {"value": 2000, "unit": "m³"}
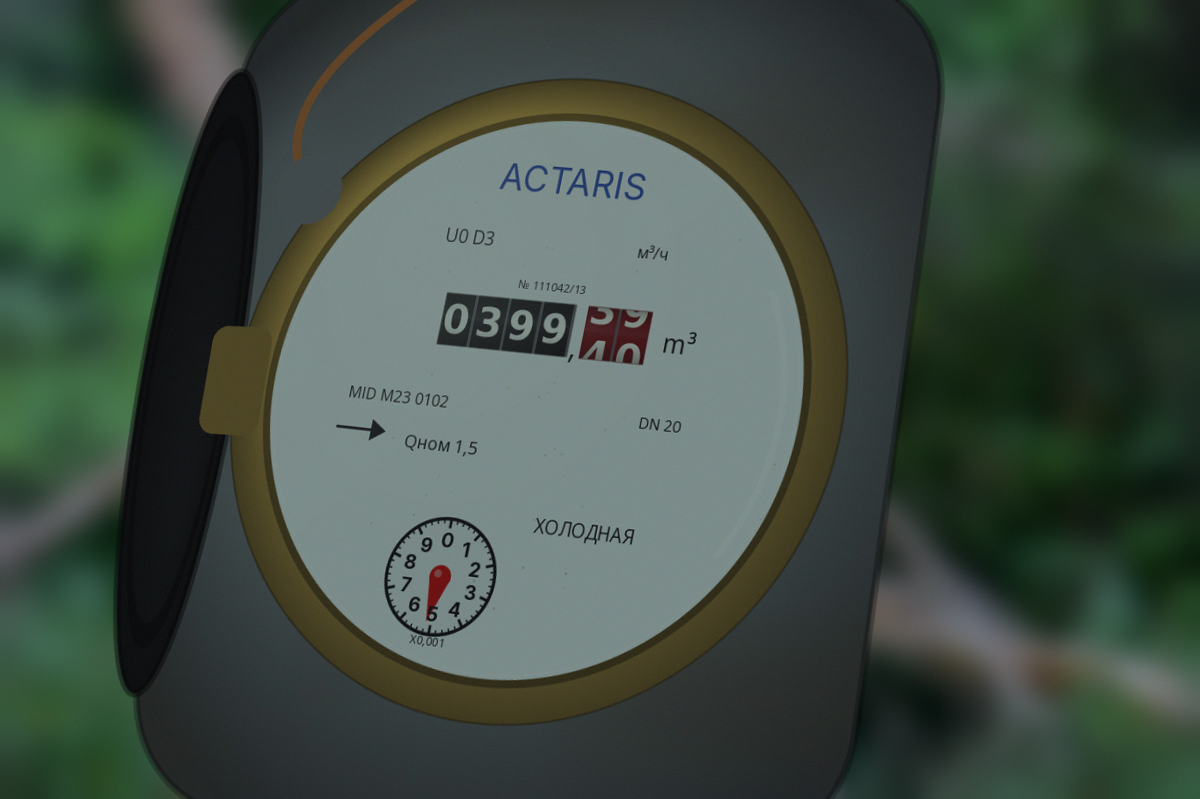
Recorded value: {"value": 399.395, "unit": "m³"}
